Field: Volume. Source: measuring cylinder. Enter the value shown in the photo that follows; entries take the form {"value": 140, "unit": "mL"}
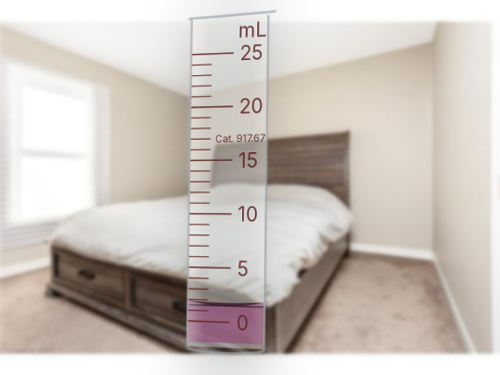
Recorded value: {"value": 1.5, "unit": "mL"}
